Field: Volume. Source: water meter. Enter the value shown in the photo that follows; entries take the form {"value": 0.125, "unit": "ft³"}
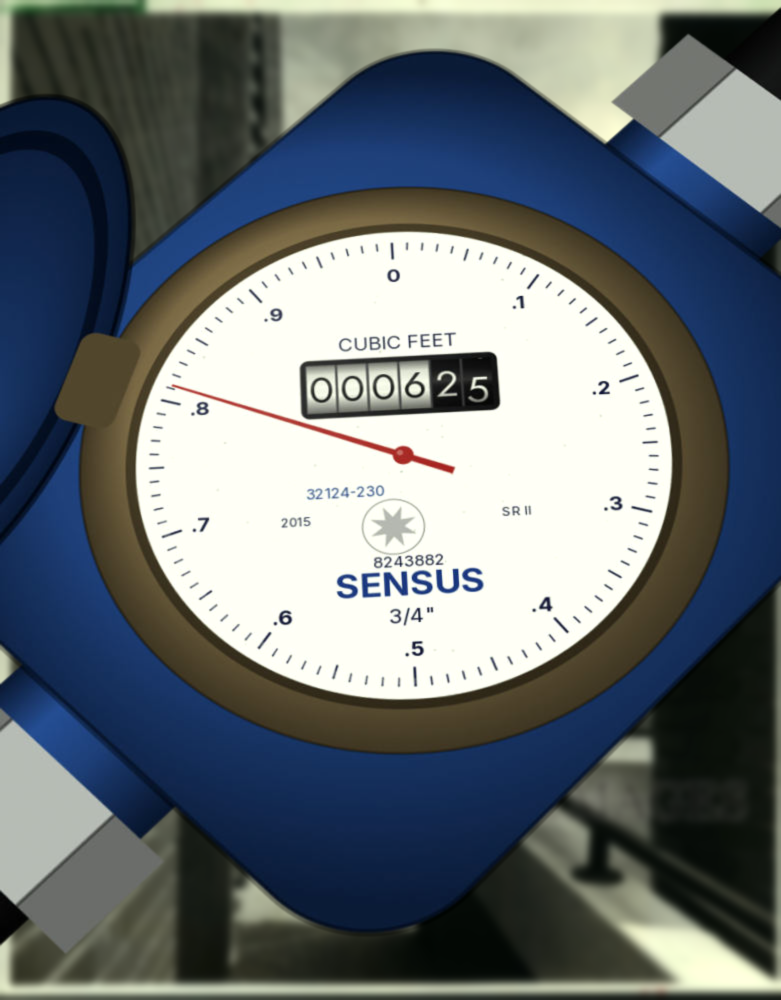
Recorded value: {"value": 624.81, "unit": "ft³"}
